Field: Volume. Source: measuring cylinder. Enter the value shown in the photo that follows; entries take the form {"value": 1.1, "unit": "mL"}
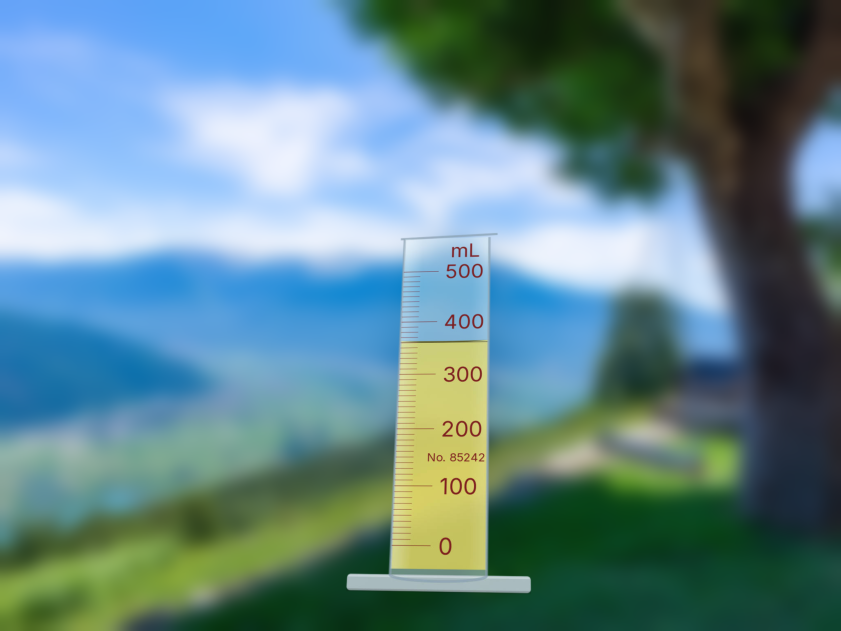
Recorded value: {"value": 360, "unit": "mL"}
